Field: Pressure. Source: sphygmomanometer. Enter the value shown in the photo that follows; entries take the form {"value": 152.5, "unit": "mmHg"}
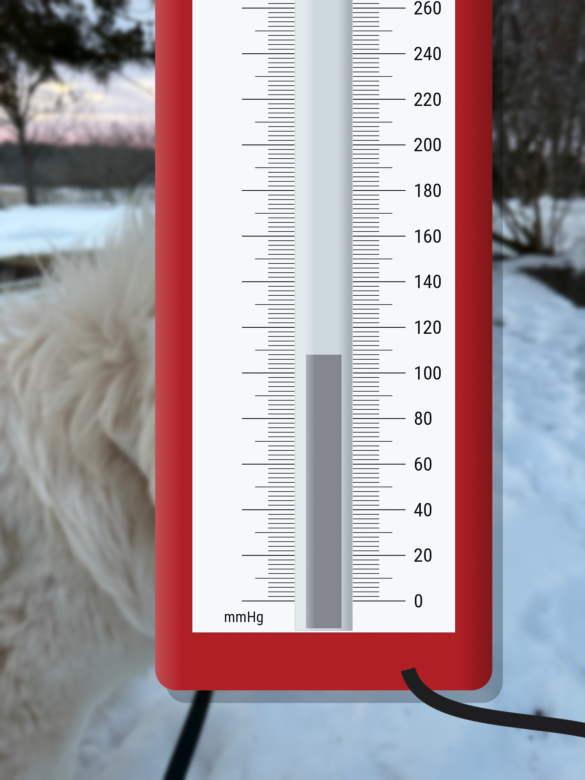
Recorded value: {"value": 108, "unit": "mmHg"}
